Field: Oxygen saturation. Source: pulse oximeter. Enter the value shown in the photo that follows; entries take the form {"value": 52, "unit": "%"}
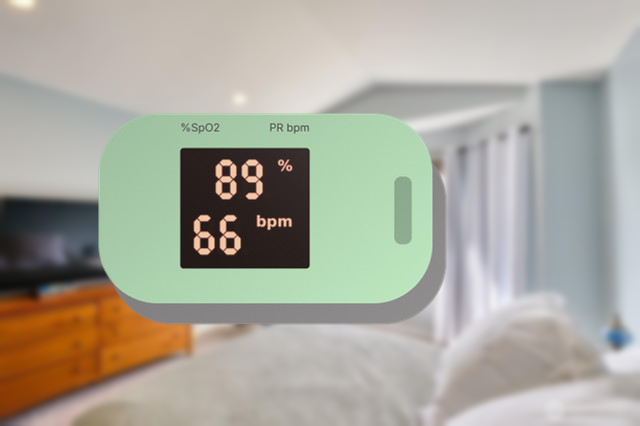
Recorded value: {"value": 89, "unit": "%"}
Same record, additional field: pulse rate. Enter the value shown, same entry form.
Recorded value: {"value": 66, "unit": "bpm"}
